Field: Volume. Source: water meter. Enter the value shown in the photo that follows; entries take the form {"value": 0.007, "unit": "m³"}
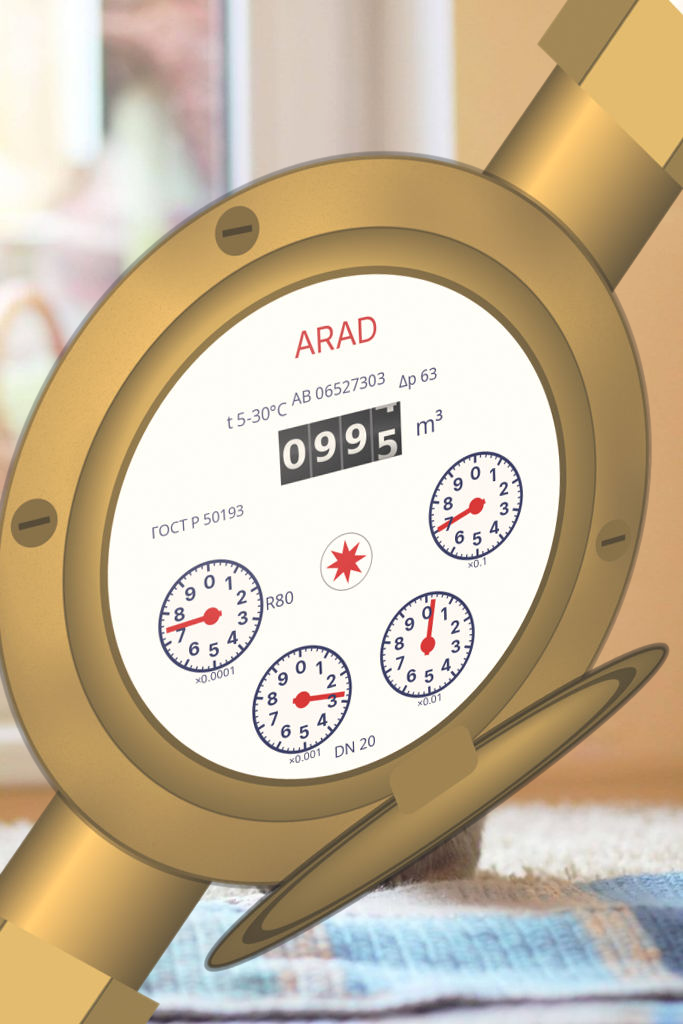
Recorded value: {"value": 994.7027, "unit": "m³"}
